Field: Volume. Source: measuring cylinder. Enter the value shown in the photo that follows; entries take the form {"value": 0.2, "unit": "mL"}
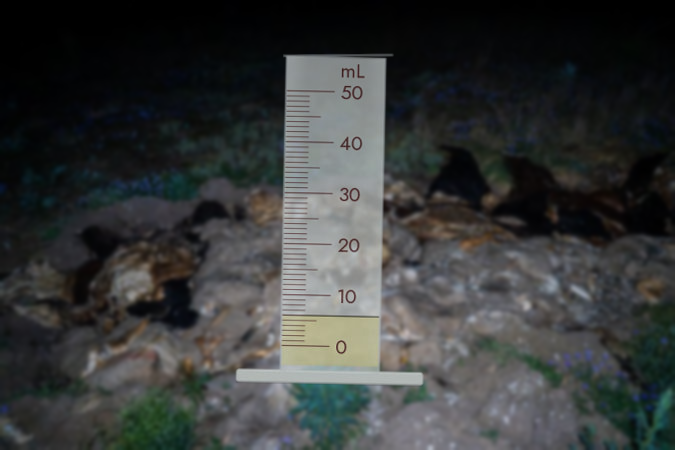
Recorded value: {"value": 6, "unit": "mL"}
